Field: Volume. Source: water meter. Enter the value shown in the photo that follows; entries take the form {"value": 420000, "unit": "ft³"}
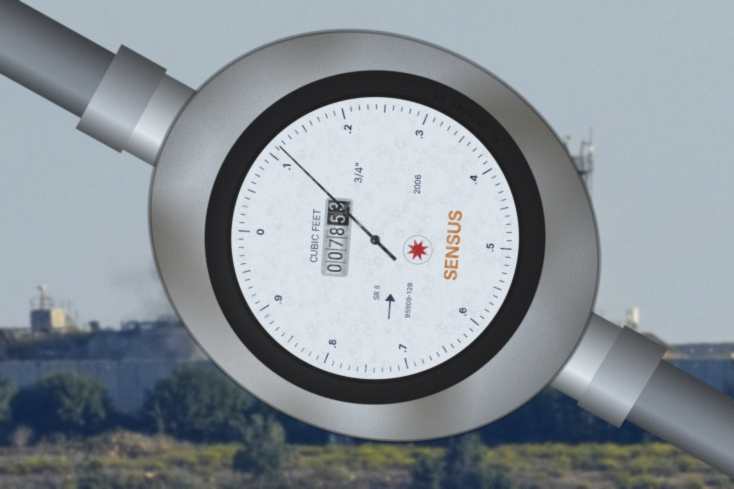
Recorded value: {"value": 7853.11, "unit": "ft³"}
